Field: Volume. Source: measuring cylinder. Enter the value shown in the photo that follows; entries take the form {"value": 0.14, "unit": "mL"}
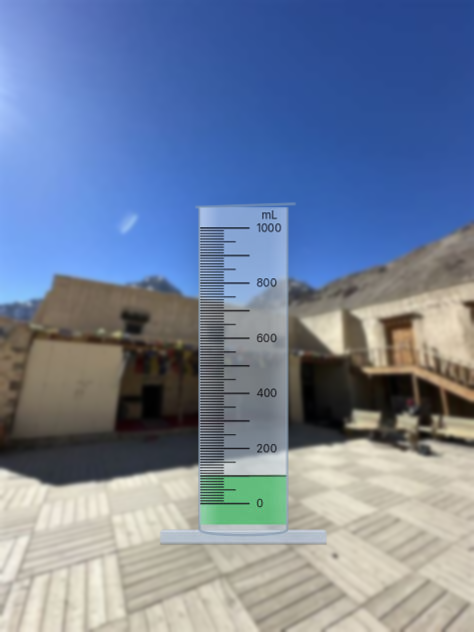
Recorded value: {"value": 100, "unit": "mL"}
